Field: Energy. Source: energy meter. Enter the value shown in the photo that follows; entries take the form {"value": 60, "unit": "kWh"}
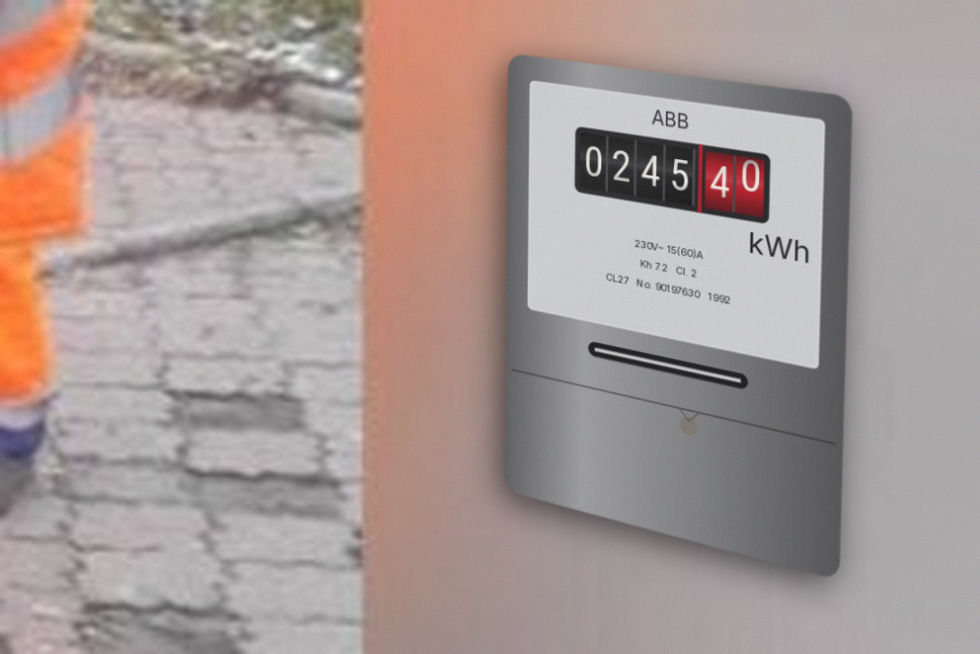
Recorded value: {"value": 245.40, "unit": "kWh"}
